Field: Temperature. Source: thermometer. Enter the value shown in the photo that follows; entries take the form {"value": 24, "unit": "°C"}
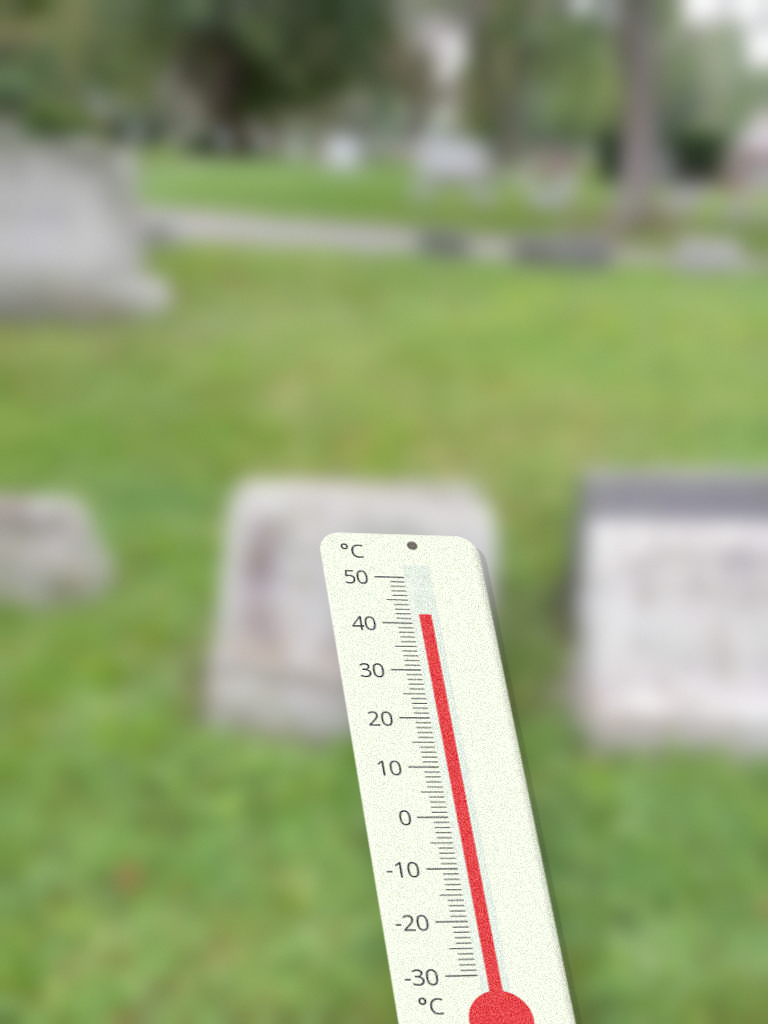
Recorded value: {"value": 42, "unit": "°C"}
